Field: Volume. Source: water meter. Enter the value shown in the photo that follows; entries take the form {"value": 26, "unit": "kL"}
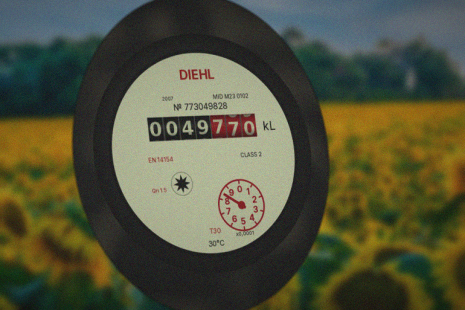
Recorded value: {"value": 49.7698, "unit": "kL"}
